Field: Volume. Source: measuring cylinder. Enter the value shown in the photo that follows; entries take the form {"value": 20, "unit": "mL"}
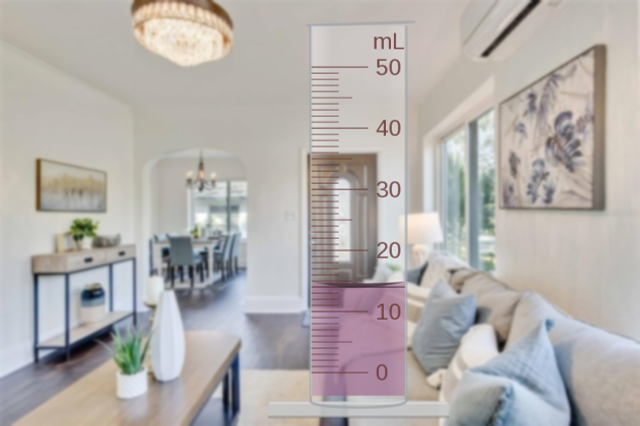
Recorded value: {"value": 14, "unit": "mL"}
